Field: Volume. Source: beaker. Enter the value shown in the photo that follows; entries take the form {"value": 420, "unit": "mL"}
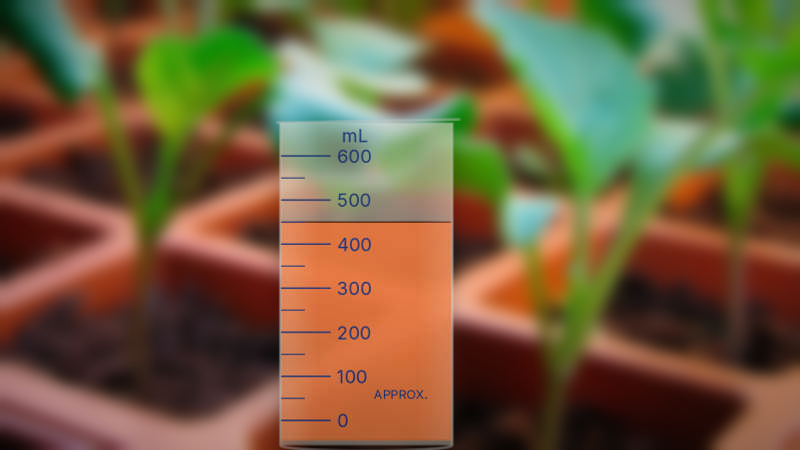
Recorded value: {"value": 450, "unit": "mL"}
